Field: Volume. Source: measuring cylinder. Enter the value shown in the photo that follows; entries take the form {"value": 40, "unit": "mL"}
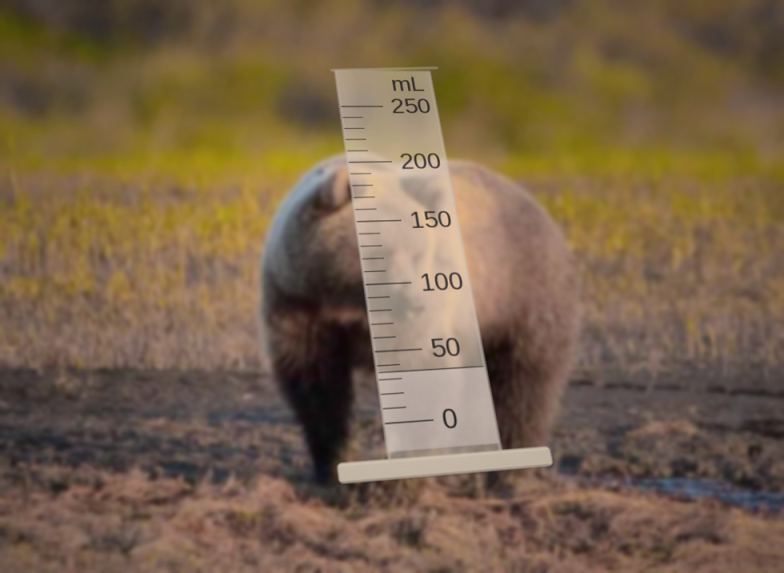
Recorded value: {"value": 35, "unit": "mL"}
